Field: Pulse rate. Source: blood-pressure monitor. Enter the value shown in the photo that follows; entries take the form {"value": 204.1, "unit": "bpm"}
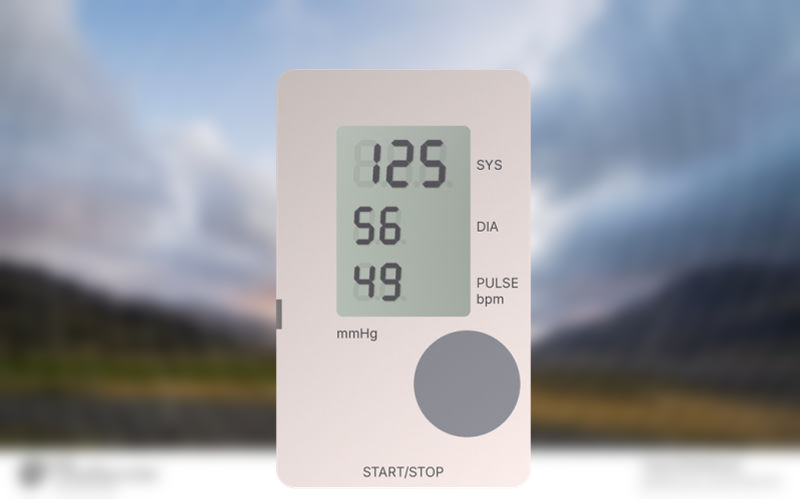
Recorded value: {"value": 49, "unit": "bpm"}
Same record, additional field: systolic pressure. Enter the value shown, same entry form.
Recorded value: {"value": 125, "unit": "mmHg"}
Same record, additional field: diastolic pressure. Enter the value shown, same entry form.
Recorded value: {"value": 56, "unit": "mmHg"}
